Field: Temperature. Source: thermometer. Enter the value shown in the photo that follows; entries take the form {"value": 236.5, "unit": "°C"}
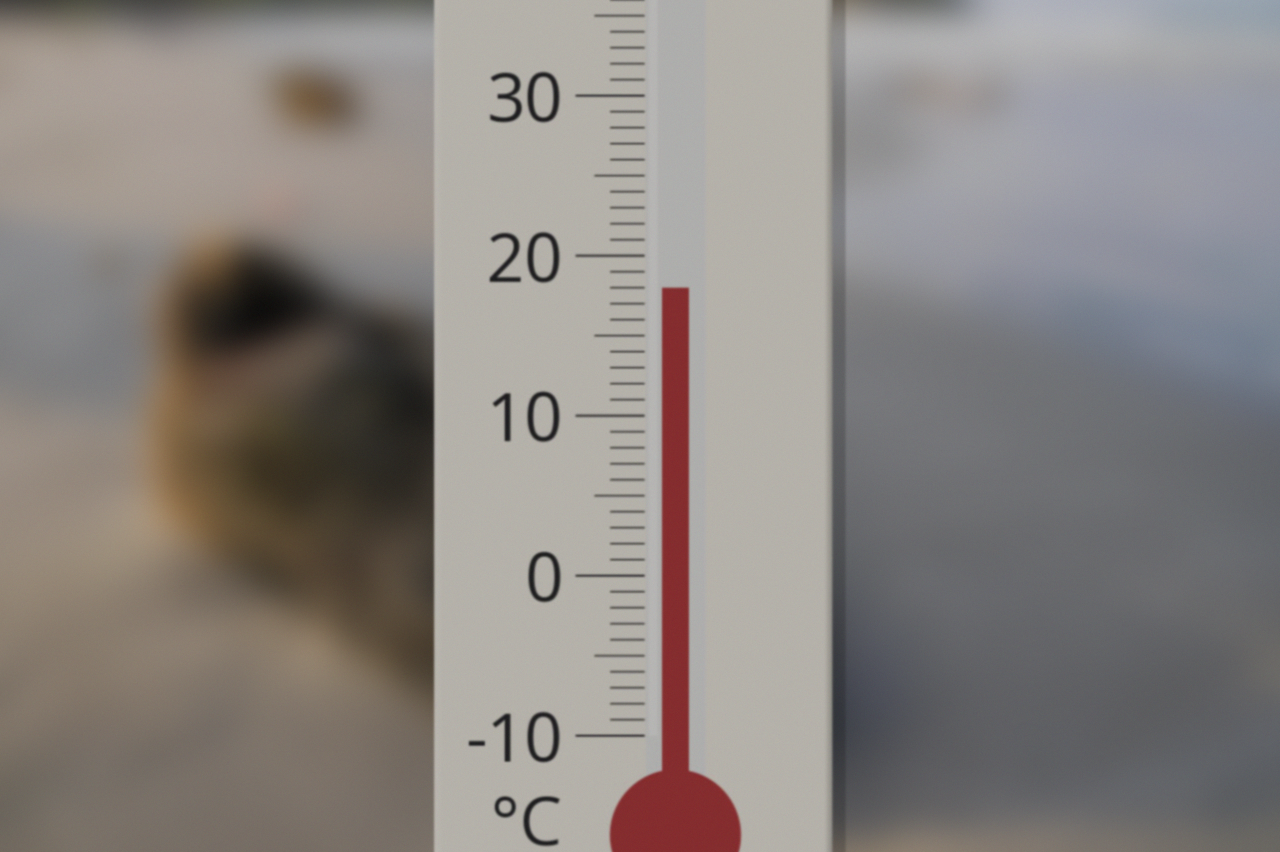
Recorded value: {"value": 18, "unit": "°C"}
